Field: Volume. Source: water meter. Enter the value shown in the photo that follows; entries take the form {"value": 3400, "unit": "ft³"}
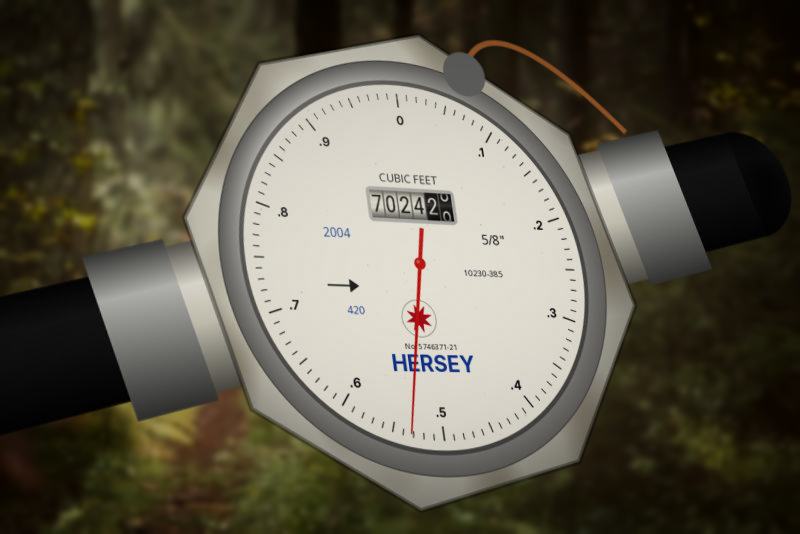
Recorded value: {"value": 702428.53, "unit": "ft³"}
